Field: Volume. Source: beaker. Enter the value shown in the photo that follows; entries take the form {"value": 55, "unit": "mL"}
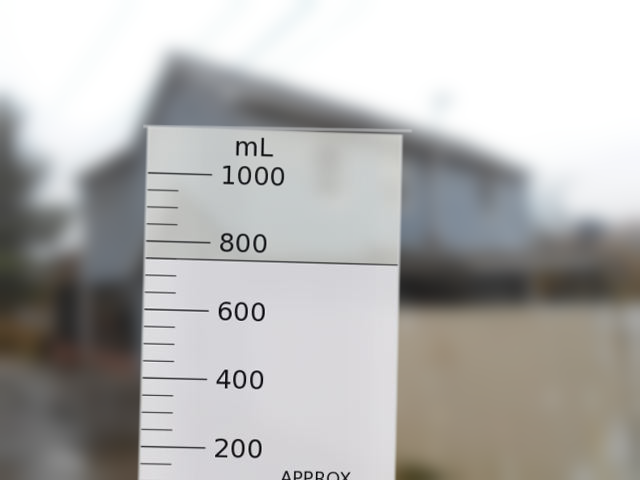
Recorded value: {"value": 750, "unit": "mL"}
